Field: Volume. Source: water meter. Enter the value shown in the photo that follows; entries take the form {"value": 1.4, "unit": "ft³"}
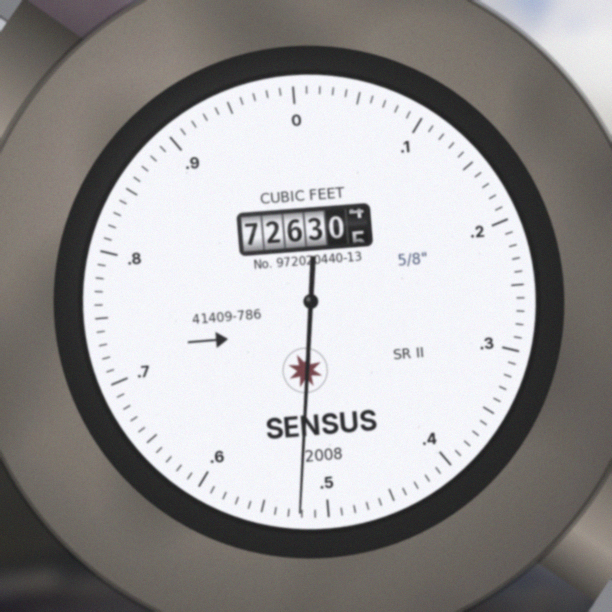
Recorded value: {"value": 726304.52, "unit": "ft³"}
